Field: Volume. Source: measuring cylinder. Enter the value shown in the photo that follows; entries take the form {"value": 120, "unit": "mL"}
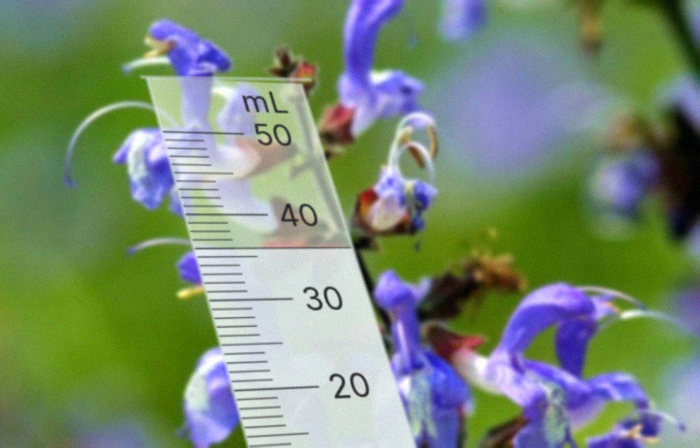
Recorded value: {"value": 36, "unit": "mL"}
